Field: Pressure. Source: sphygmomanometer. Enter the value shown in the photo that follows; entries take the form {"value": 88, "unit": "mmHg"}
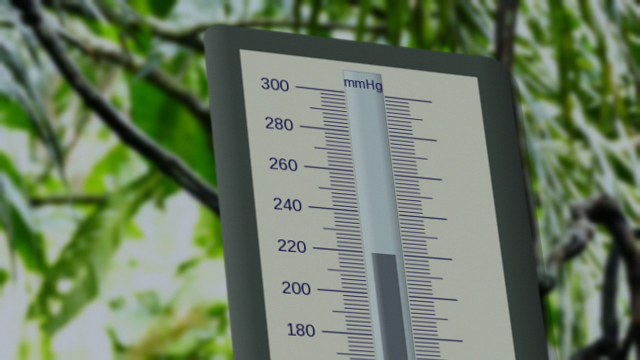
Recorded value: {"value": 220, "unit": "mmHg"}
